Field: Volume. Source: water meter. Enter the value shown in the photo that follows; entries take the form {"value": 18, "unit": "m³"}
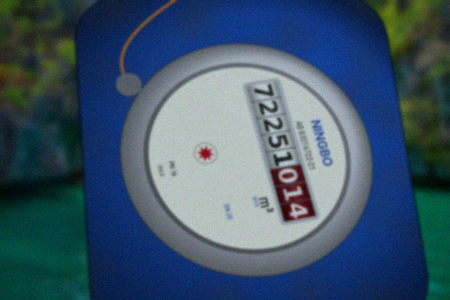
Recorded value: {"value": 72251.014, "unit": "m³"}
